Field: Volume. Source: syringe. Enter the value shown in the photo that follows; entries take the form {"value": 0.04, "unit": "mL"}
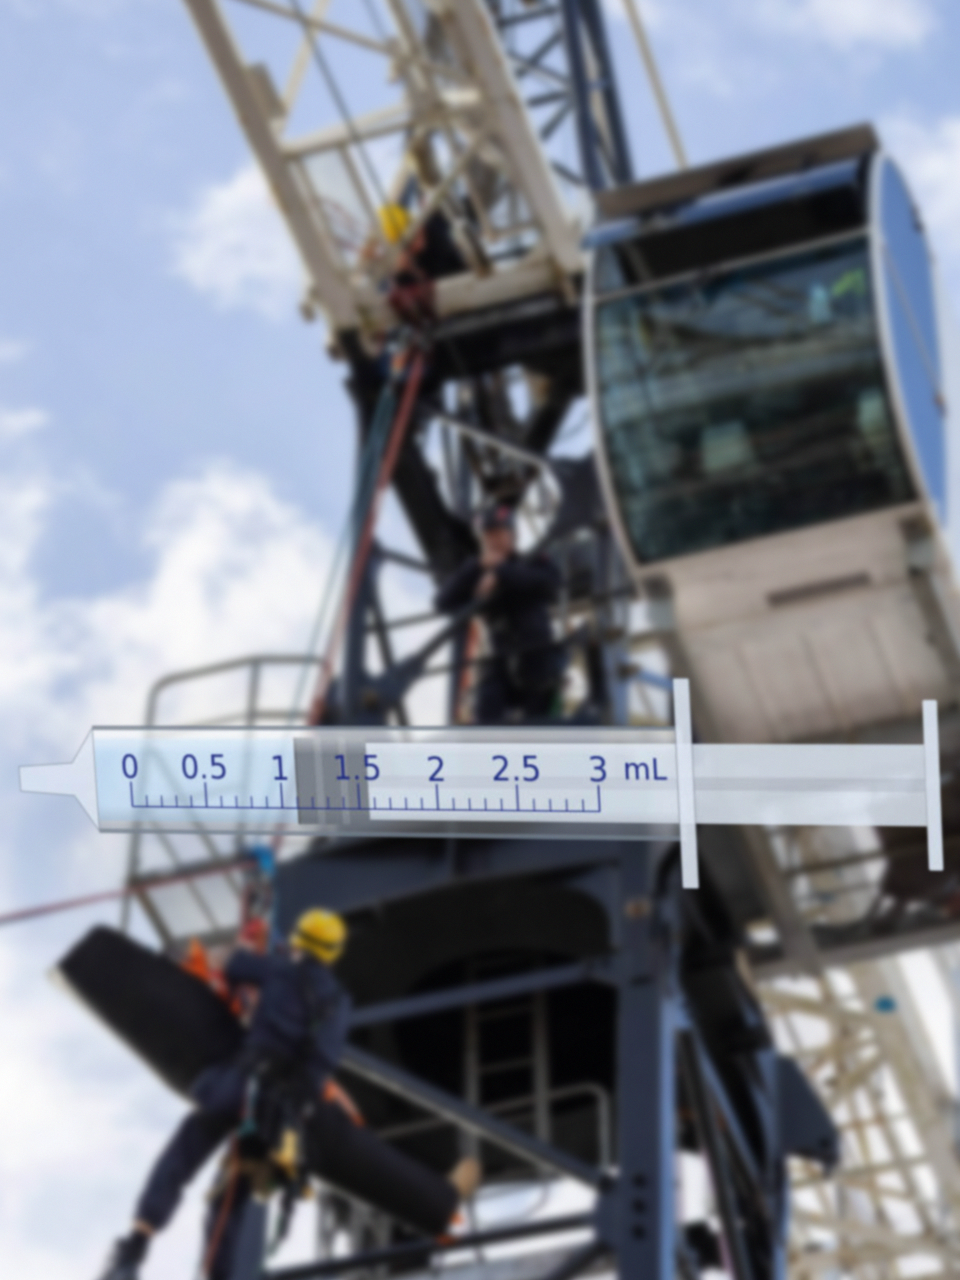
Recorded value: {"value": 1.1, "unit": "mL"}
